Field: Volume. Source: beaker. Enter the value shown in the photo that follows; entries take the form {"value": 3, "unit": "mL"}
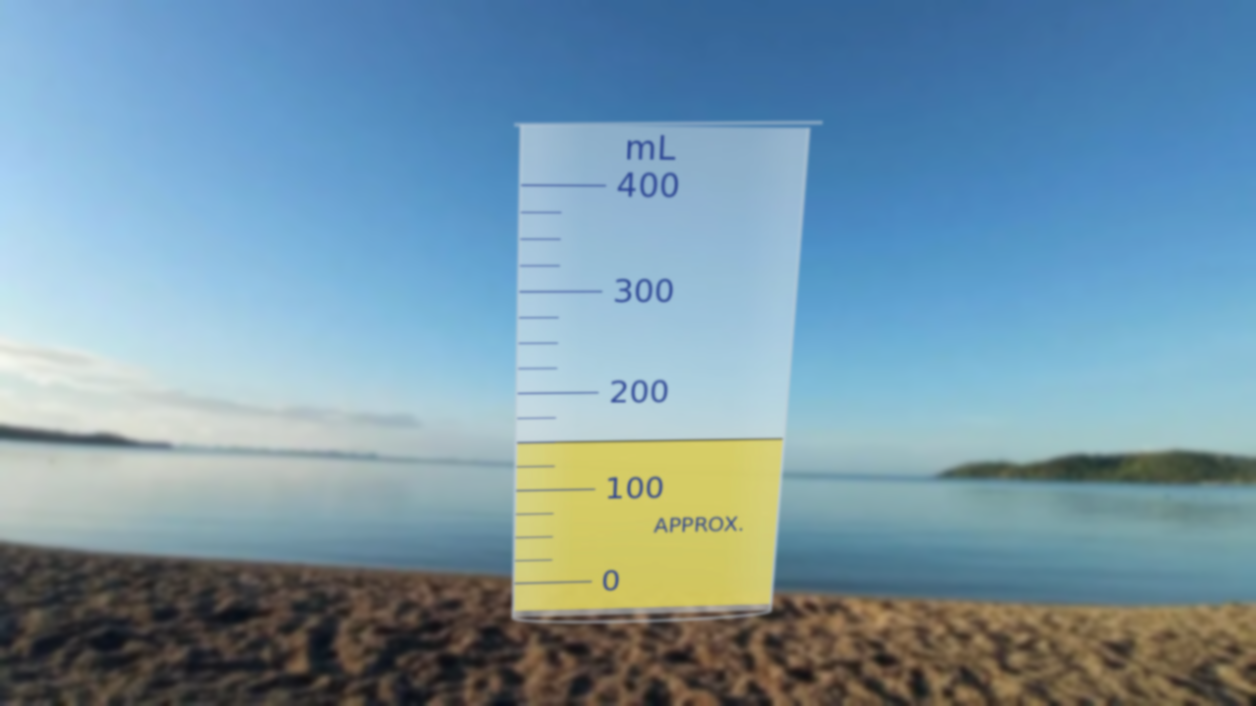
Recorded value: {"value": 150, "unit": "mL"}
